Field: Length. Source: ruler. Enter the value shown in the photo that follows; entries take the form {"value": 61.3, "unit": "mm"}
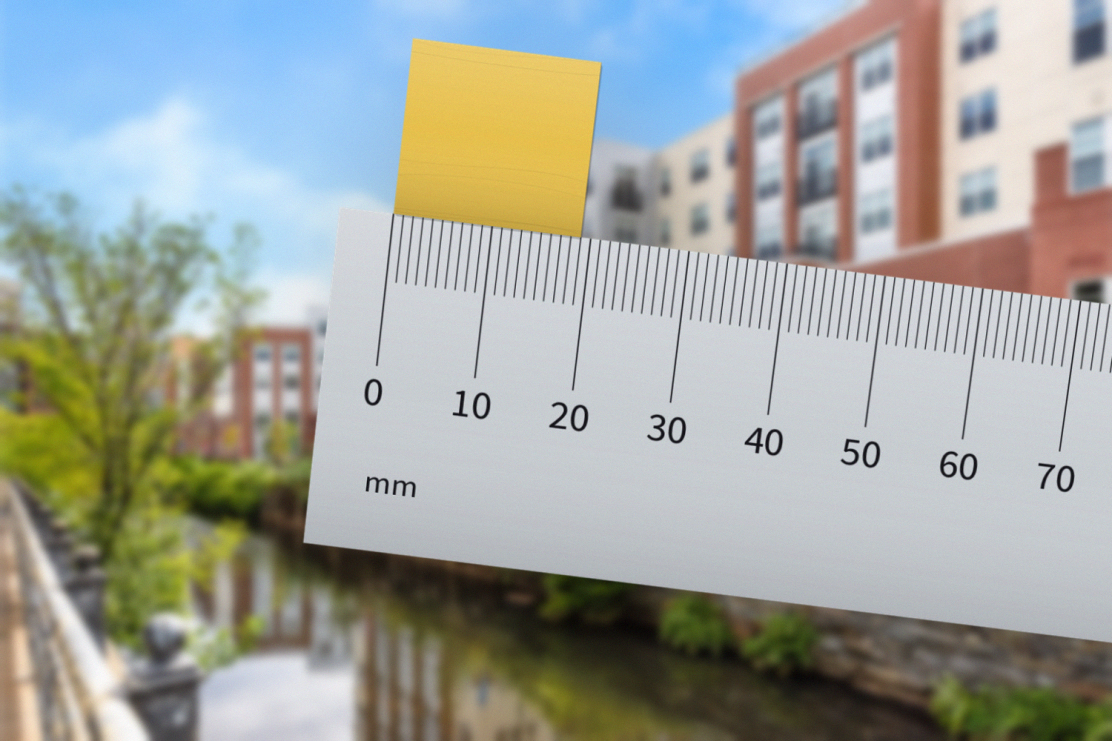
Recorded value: {"value": 19, "unit": "mm"}
